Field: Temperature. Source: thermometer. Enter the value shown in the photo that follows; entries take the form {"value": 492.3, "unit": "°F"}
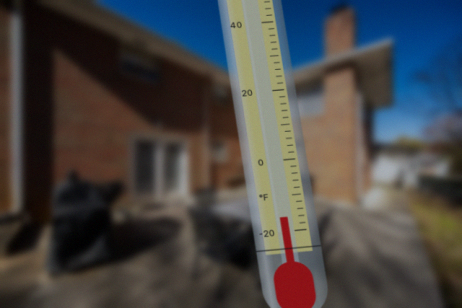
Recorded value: {"value": -16, "unit": "°F"}
